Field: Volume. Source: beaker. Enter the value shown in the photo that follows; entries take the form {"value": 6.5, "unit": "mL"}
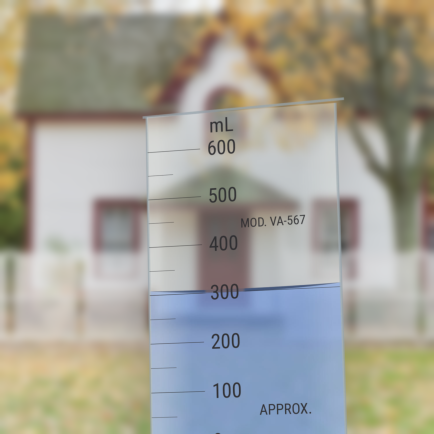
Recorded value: {"value": 300, "unit": "mL"}
